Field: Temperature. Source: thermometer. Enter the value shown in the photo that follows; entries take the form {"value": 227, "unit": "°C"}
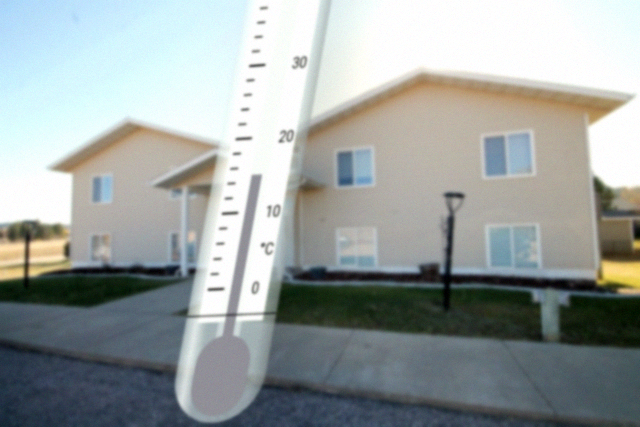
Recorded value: {"value": 15, "unit": "°C"}
